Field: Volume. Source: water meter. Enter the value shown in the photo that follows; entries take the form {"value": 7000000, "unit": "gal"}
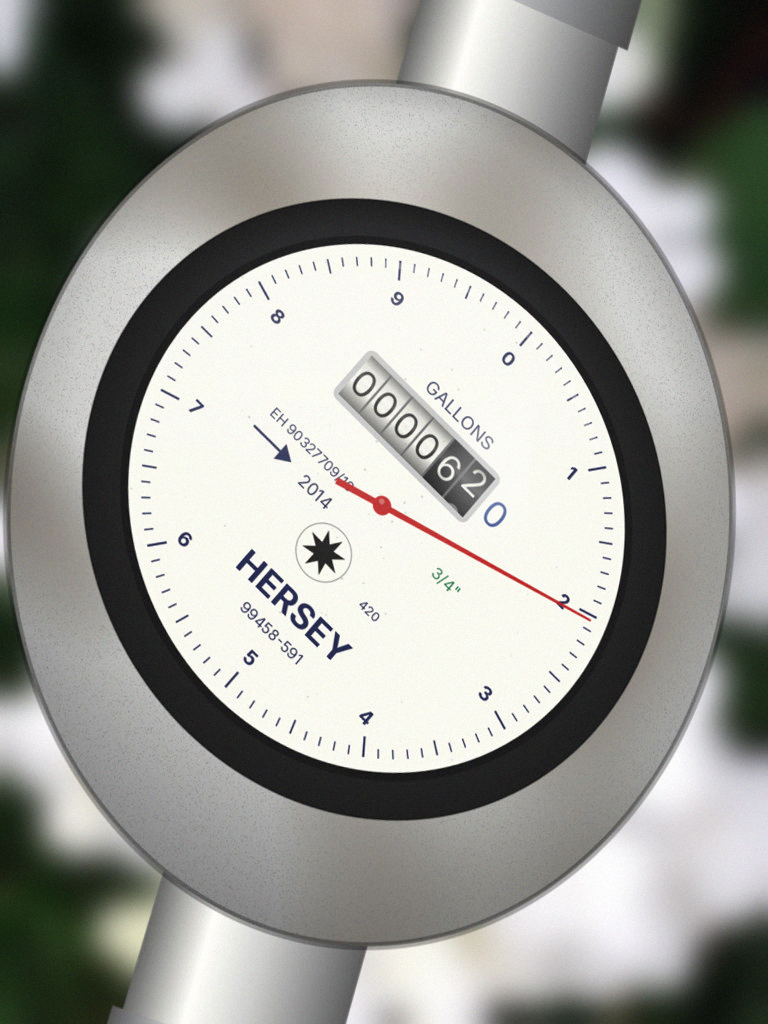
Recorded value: {"value": 622.0, "unit": "gal"}
